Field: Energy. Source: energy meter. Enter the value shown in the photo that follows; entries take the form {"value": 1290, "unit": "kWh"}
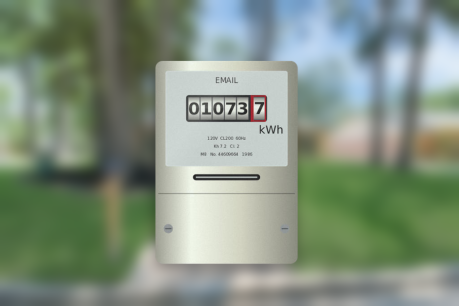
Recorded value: {"value": 1073.7, "unit": "kWh"}
